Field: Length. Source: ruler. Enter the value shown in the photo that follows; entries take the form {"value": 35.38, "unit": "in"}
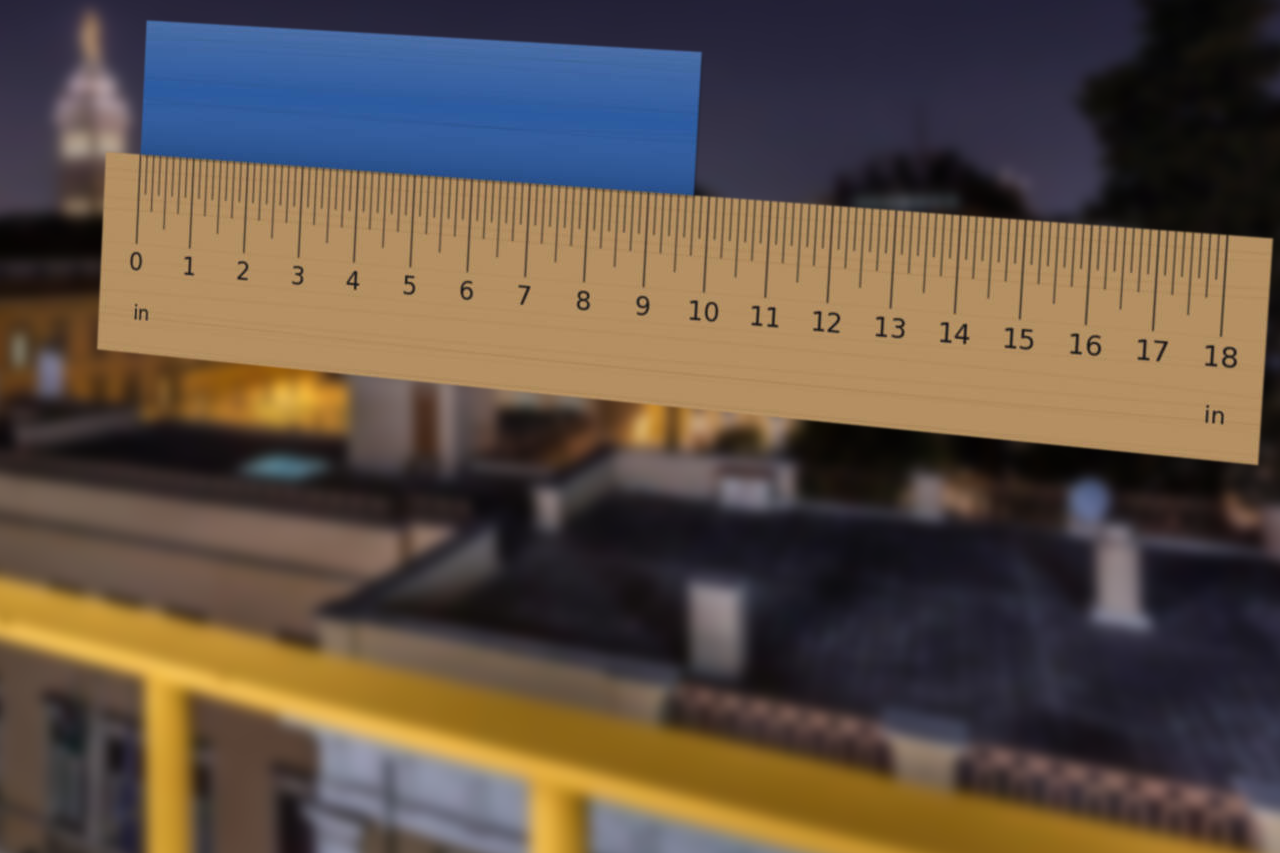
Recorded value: {"value": 9.75, "unit": "in"}
